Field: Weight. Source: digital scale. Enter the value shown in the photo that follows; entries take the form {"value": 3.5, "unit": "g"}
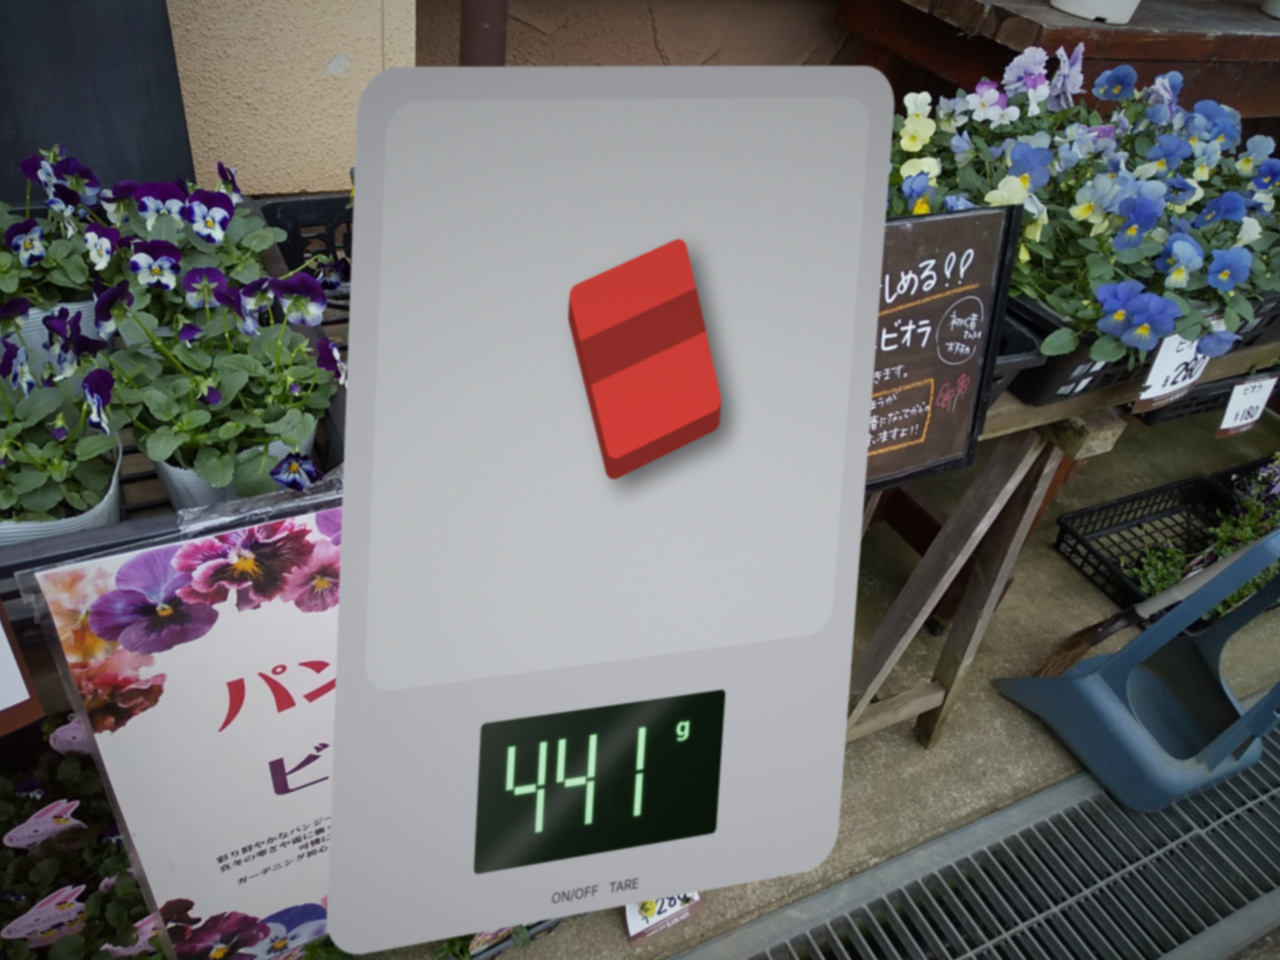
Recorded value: {"value": 441, "unit": "g"}
